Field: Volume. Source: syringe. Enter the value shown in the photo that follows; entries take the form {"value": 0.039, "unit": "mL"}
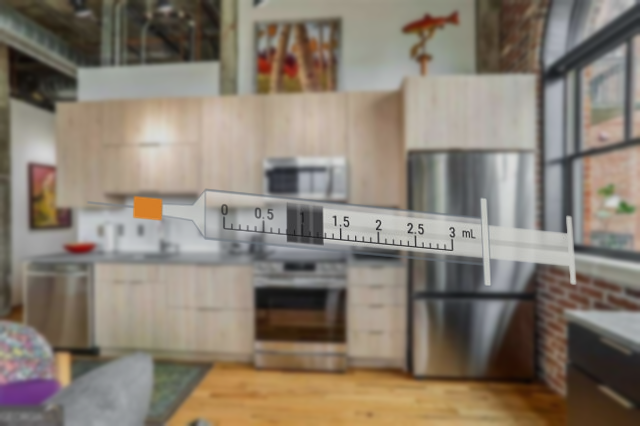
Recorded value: {"value": 0.8, "unit": "mL"}
